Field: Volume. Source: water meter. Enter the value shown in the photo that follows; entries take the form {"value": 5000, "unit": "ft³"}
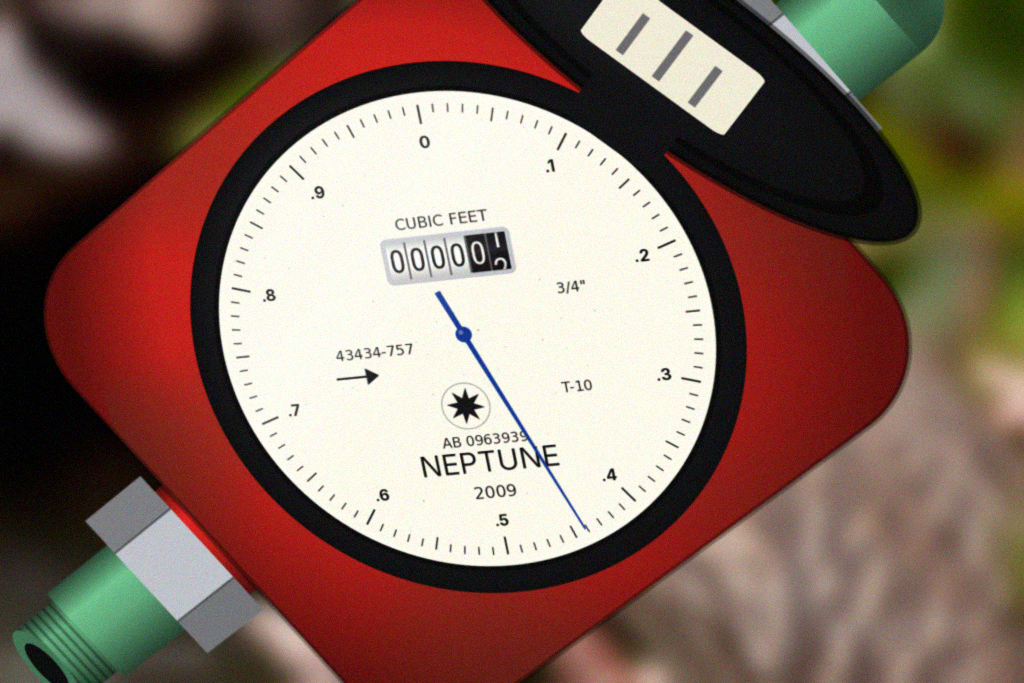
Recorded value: {"value": 1.44, "unit": "ft³"}
